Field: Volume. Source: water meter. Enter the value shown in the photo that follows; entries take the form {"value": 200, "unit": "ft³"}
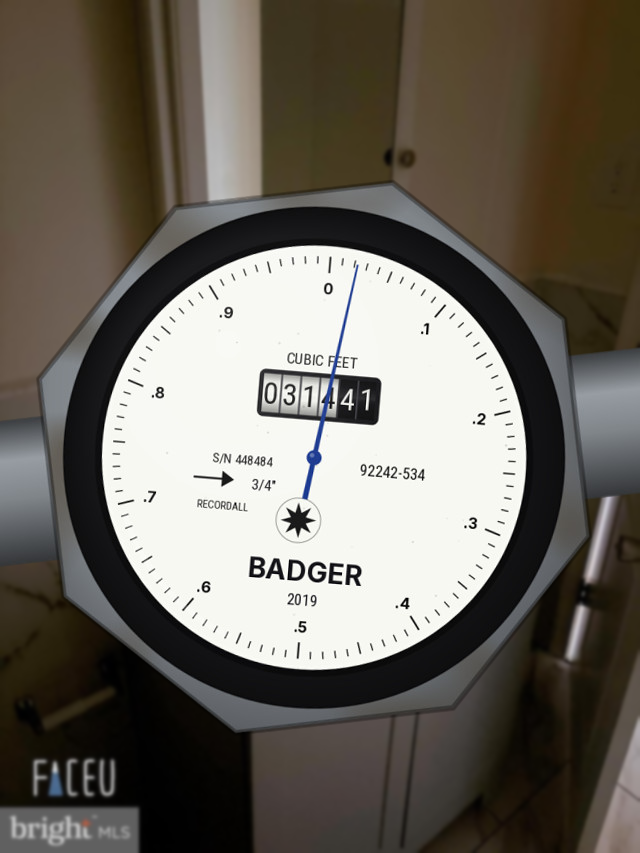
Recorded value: {"value": 31441.02, "unit": "ft³"}
